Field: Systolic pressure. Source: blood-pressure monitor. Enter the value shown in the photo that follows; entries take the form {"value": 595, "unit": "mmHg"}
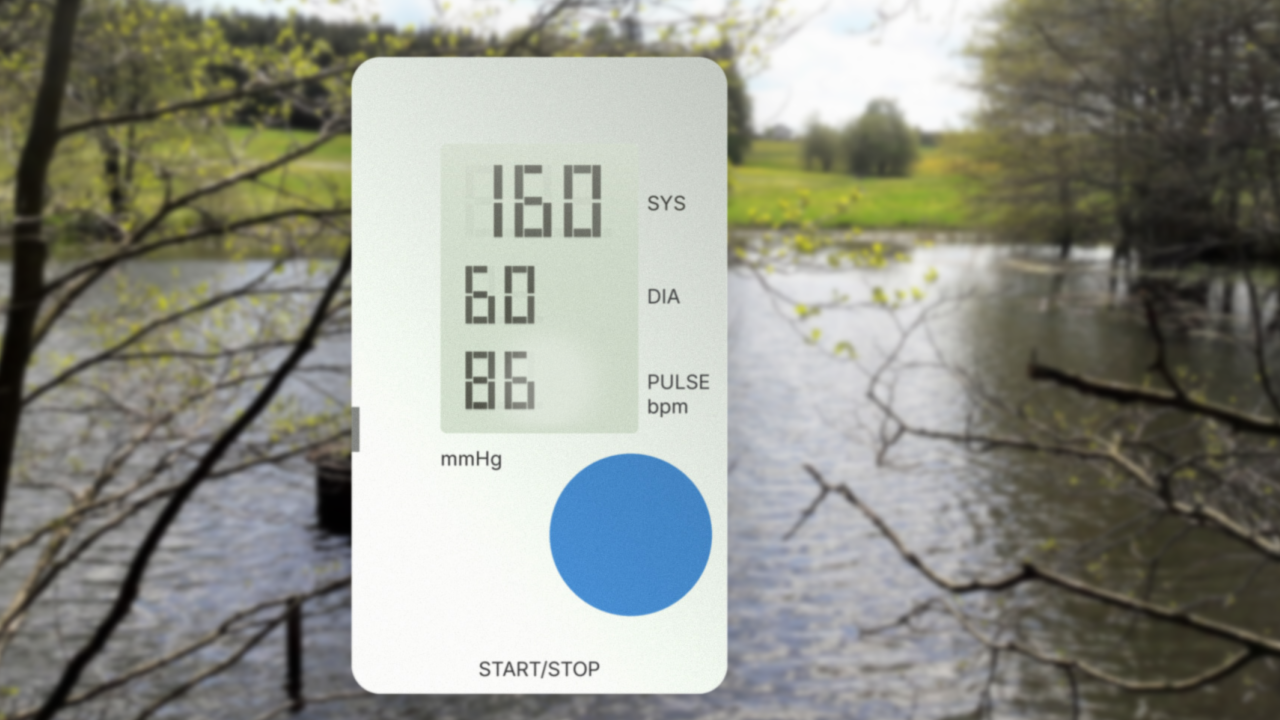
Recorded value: {"value": 160, "unit": "mmHg"}
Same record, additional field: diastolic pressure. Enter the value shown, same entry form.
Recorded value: {"value": 60, "unit": "mmHg"}
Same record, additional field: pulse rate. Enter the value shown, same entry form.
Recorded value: {"value": 86, "unit": "bpm"}
